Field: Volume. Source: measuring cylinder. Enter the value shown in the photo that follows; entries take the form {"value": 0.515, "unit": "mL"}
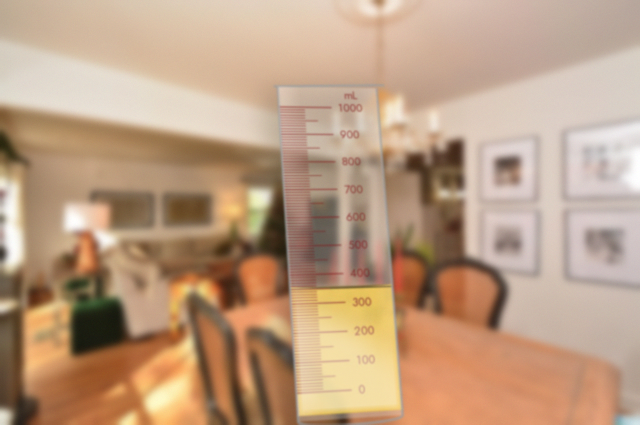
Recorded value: {"value": 350, "unit": "mL"}
